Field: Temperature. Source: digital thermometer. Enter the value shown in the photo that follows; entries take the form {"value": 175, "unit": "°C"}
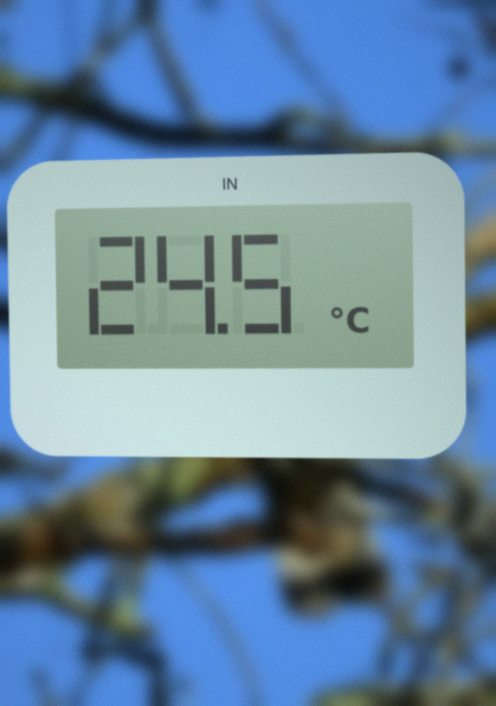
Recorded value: {"value": 24.5, "unit": "°C"}
